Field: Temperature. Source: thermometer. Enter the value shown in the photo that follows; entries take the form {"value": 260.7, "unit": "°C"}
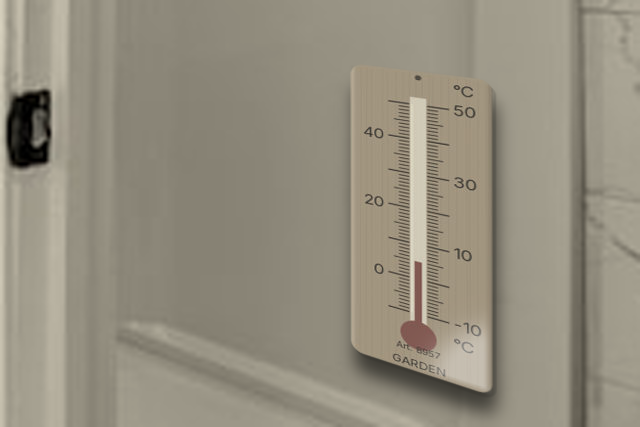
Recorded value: {"value": 5, "unit": "°C"}
